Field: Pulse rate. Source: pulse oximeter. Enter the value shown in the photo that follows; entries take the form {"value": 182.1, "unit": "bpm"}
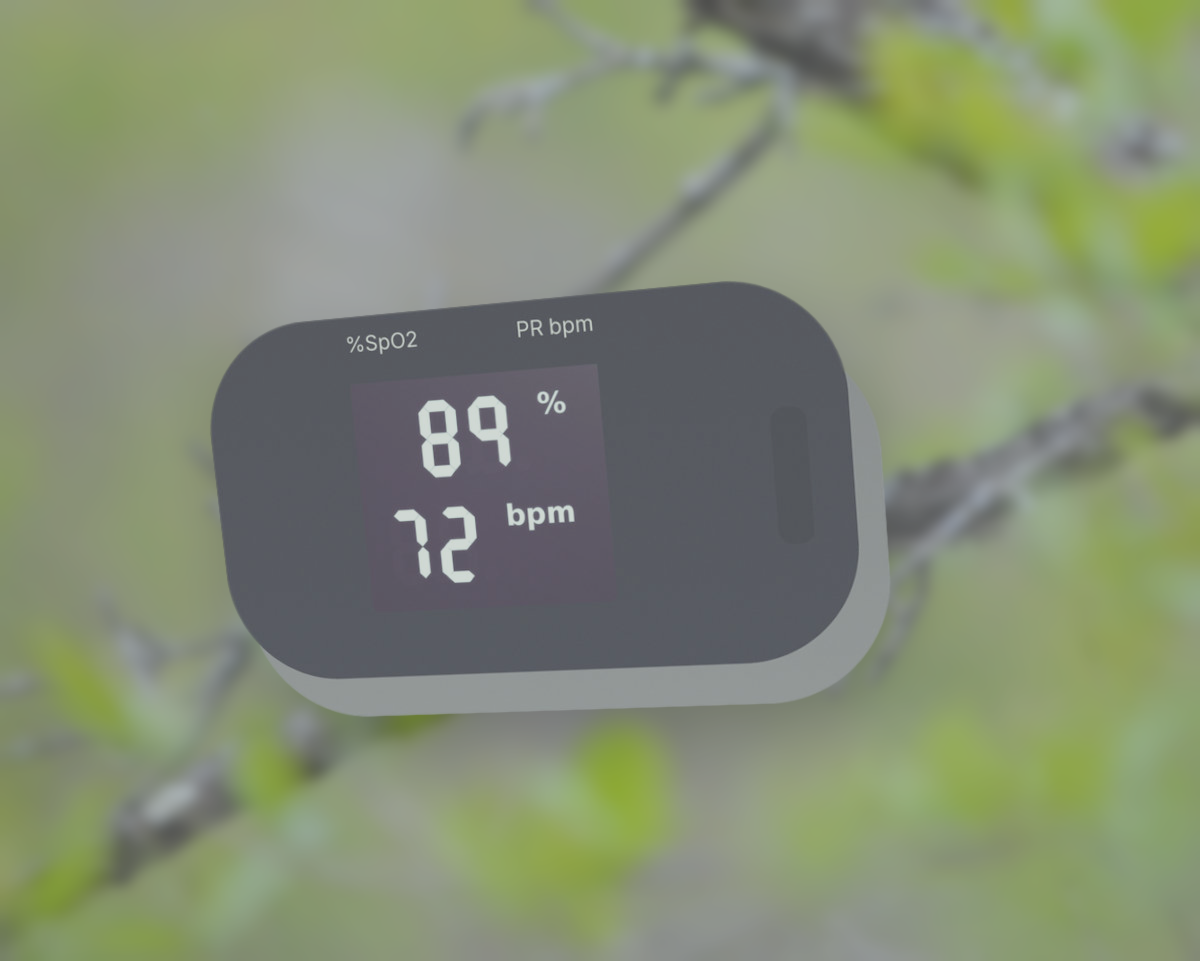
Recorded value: {"value": 72, "unit": "bpm"}
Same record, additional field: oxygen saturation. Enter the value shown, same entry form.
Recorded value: {"value": 89, "unit": "%"}
